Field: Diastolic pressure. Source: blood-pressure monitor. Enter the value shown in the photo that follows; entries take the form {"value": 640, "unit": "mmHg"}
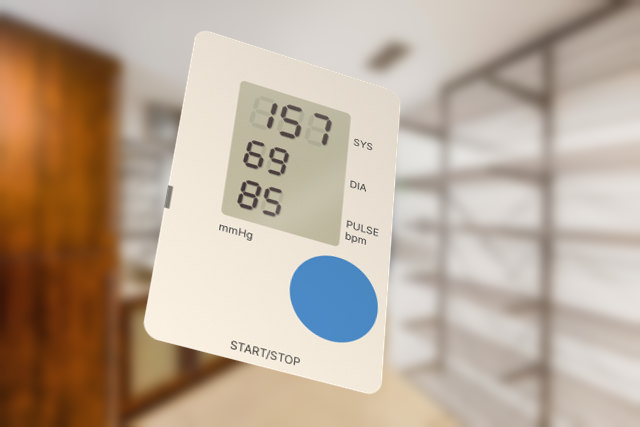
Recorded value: {"value": 69, "unit": "mmHg"}
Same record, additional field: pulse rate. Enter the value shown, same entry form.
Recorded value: {"value": 85, "unit": "bpm"}
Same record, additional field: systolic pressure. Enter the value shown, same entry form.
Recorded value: {"value": 157, "unit": "mmHg"}
